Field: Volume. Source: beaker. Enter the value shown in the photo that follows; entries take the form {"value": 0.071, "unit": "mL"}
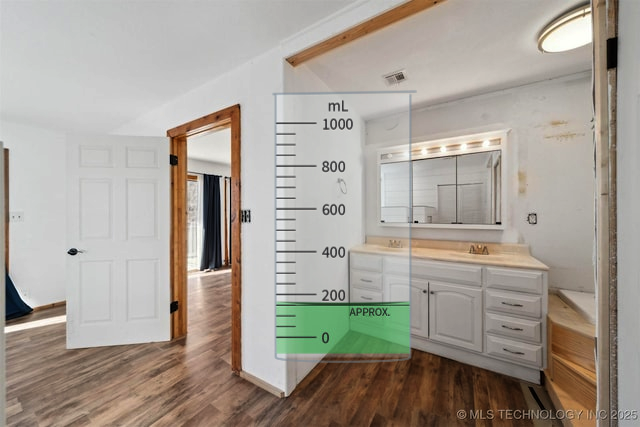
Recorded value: {"value": 150, "unit": "mL"}
